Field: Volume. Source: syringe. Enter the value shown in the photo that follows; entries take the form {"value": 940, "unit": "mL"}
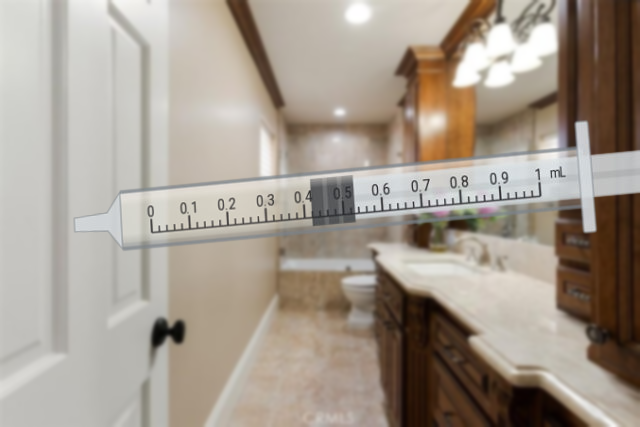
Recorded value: {"value": 0.42, "unit": "mL"}
